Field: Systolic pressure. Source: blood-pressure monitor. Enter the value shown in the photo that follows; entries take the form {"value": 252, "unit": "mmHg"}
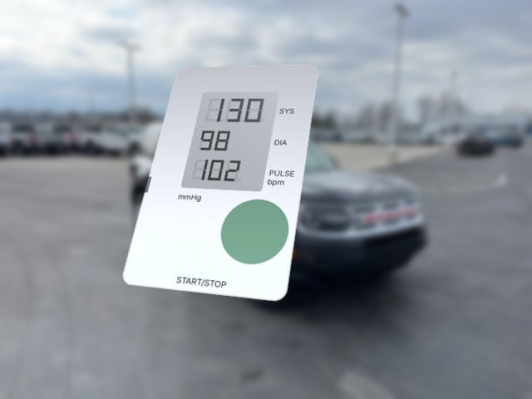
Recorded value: {"value": 130, "unit": "mmHg"}
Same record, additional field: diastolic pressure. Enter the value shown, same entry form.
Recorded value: {"value": 98, "unit": "mmHg"}
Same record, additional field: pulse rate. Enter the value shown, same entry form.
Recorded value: {"value": 102, "unit": "bpm"}
